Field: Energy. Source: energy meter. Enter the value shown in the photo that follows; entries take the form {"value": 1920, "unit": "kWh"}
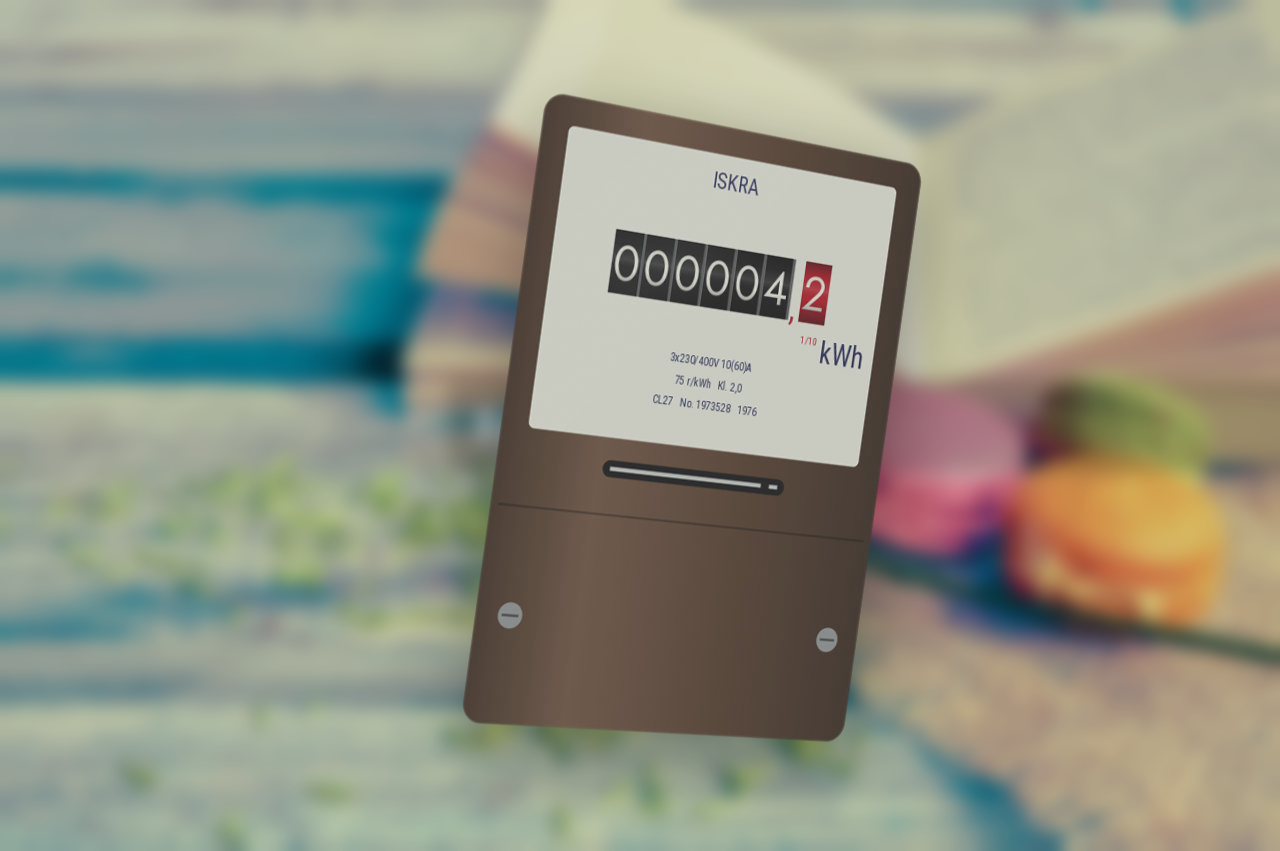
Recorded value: {"value": 4.2, "unit": "kWh"}
